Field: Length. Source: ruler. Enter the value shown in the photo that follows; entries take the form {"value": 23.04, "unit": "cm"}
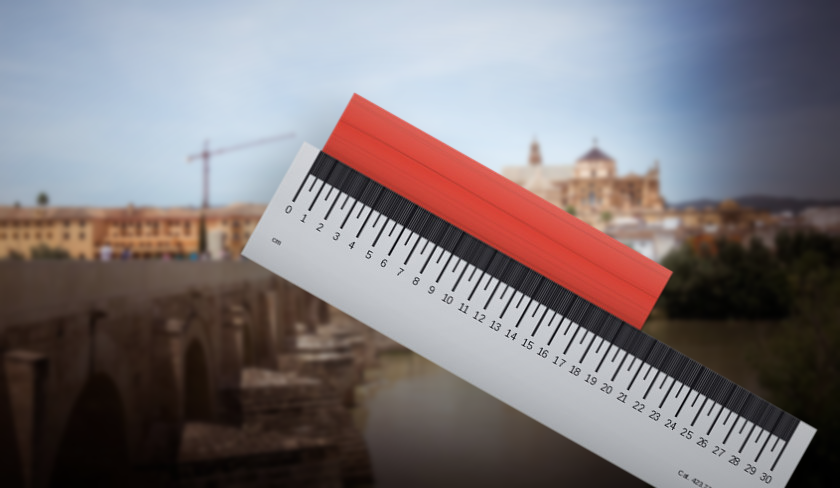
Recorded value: {"value": 20, "unit": "cm"}
